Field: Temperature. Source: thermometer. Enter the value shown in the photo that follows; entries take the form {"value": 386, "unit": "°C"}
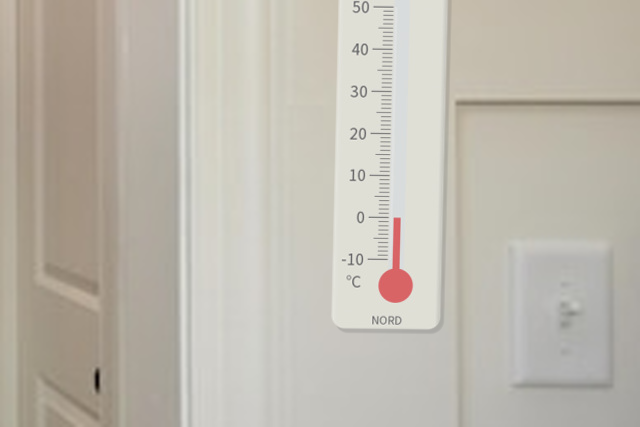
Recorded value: {"value": 0, "unit": "°C"}
